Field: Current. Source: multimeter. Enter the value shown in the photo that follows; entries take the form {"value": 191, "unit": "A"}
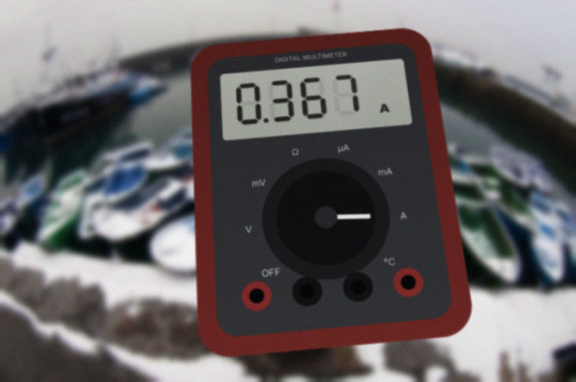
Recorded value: {"value": 0.367, "unit": "A"}
